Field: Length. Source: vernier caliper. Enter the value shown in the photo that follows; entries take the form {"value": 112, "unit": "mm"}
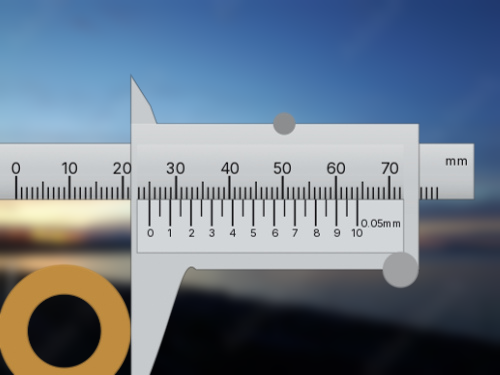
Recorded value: {"value": 25.0, "unit": "mm"}
